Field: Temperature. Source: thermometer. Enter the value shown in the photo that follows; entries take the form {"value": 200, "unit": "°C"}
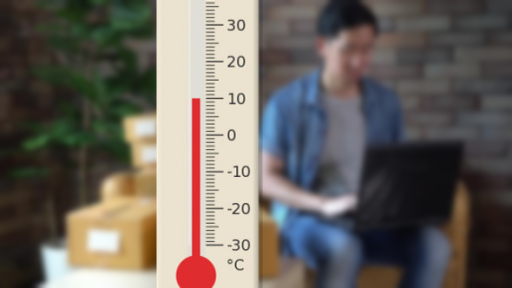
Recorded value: {"value": 10, "unit": "°C"}
